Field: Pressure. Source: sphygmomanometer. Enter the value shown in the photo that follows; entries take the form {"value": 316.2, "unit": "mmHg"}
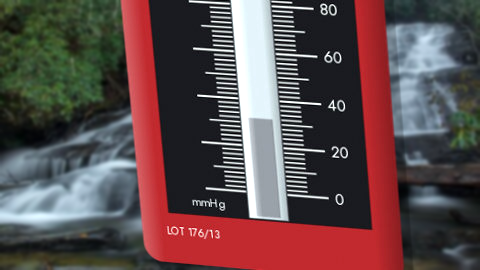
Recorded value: {"value": 32, "unit": "mmHg"}
